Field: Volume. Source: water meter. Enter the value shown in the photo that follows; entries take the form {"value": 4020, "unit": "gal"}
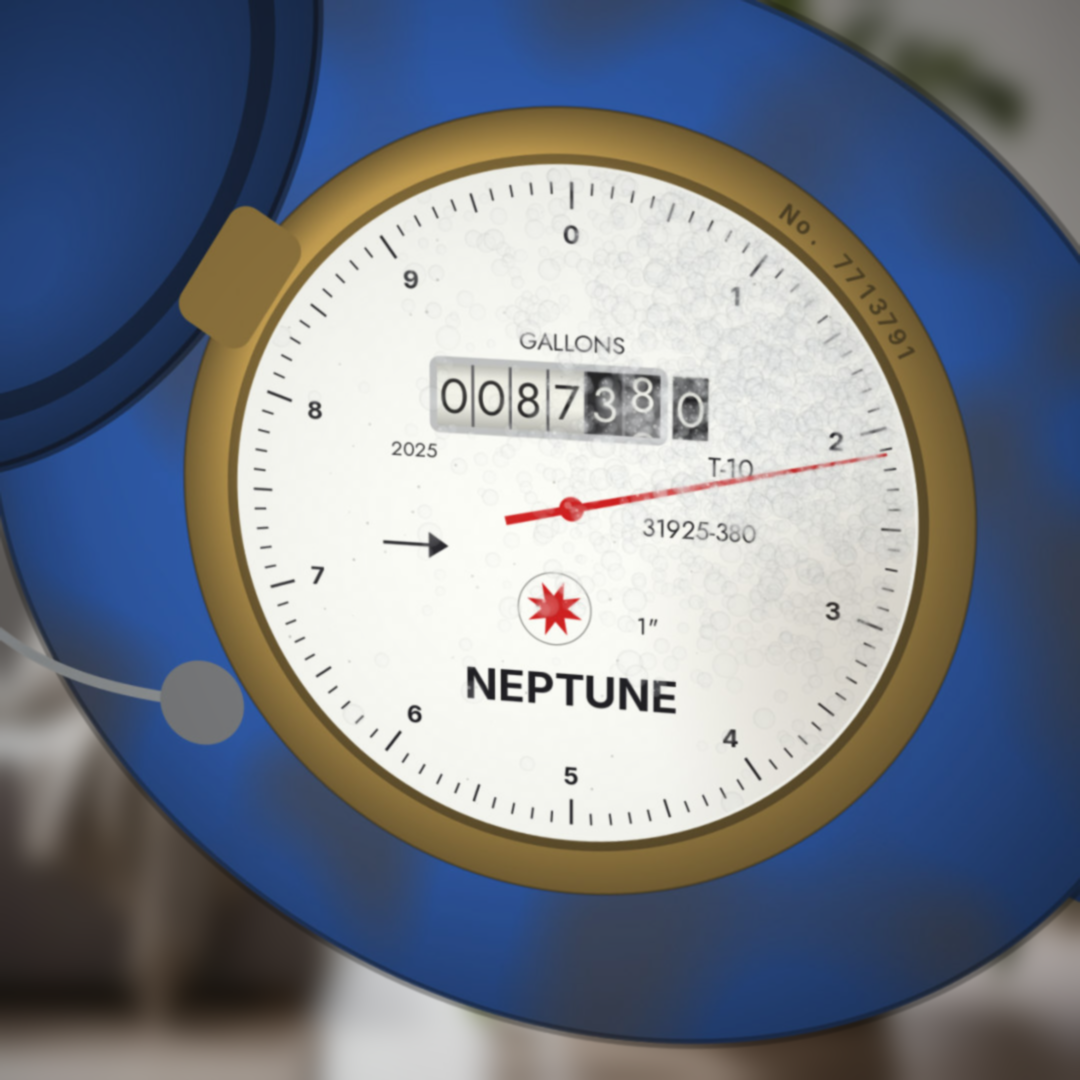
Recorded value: {"value": 87382.1, "unit": "gal"}
